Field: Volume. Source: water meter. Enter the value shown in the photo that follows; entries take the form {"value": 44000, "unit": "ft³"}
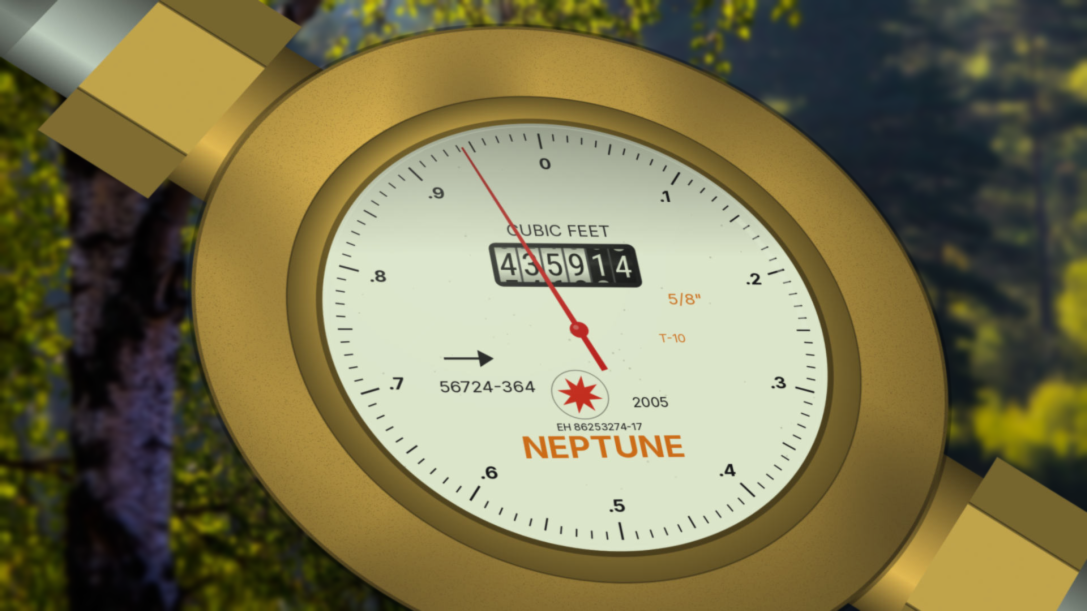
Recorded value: {"value": 435913.94, "unit": "ft³"}
